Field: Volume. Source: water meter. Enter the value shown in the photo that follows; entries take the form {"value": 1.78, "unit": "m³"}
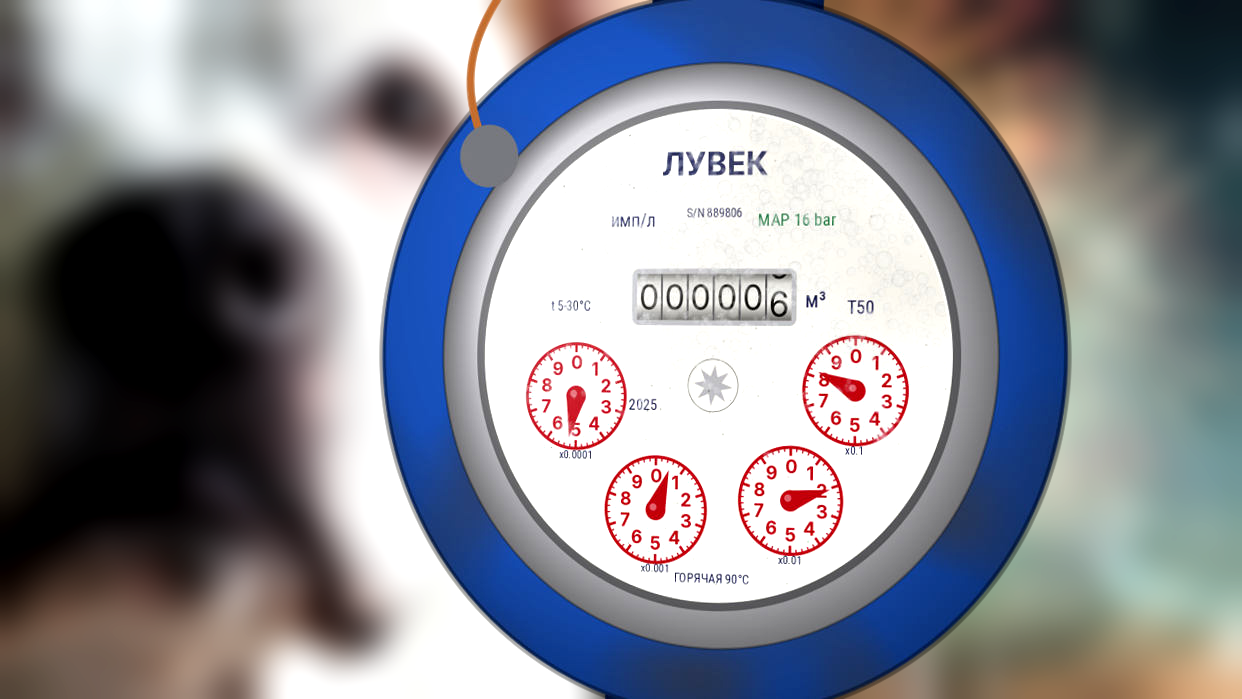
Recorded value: {"value": 5.8205, "unit": "m³"}
